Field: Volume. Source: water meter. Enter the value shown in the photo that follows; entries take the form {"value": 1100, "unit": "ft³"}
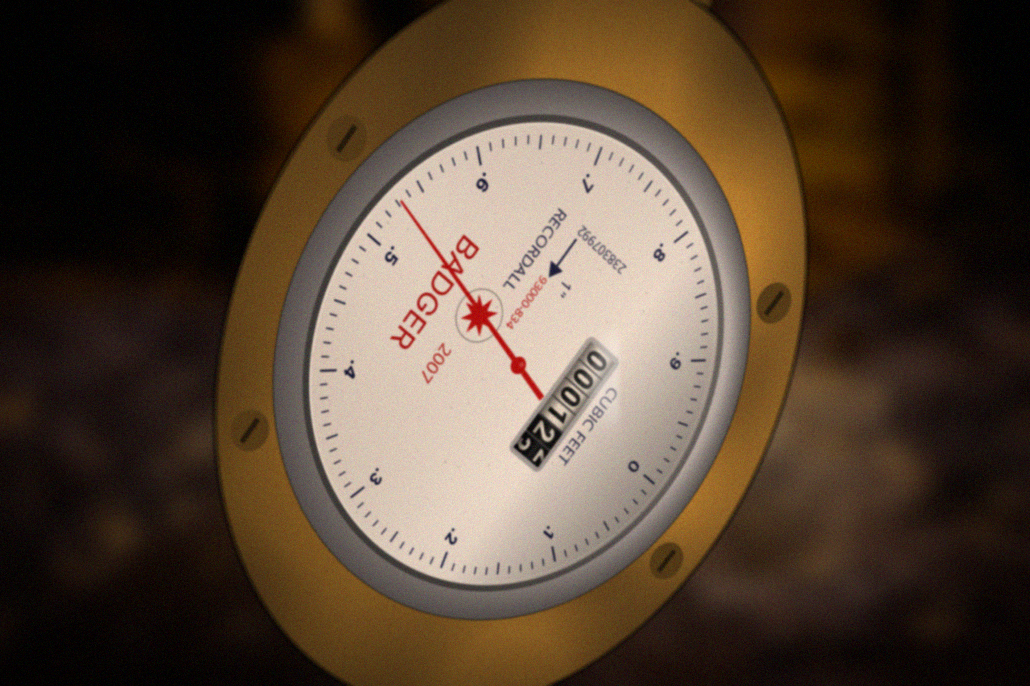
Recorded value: {"value": 122.53, "unit": "ft³"}
